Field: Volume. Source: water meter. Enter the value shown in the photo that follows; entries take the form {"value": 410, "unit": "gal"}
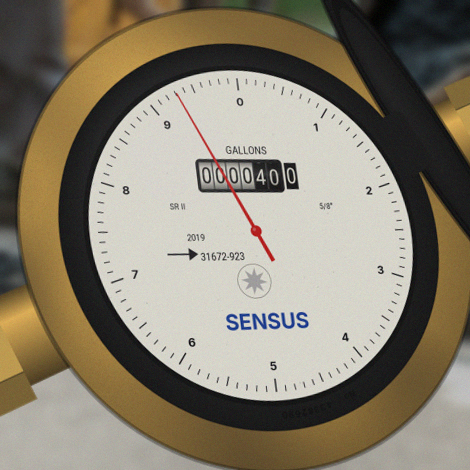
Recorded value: {"value": 399.3, "unit": "gal"}
